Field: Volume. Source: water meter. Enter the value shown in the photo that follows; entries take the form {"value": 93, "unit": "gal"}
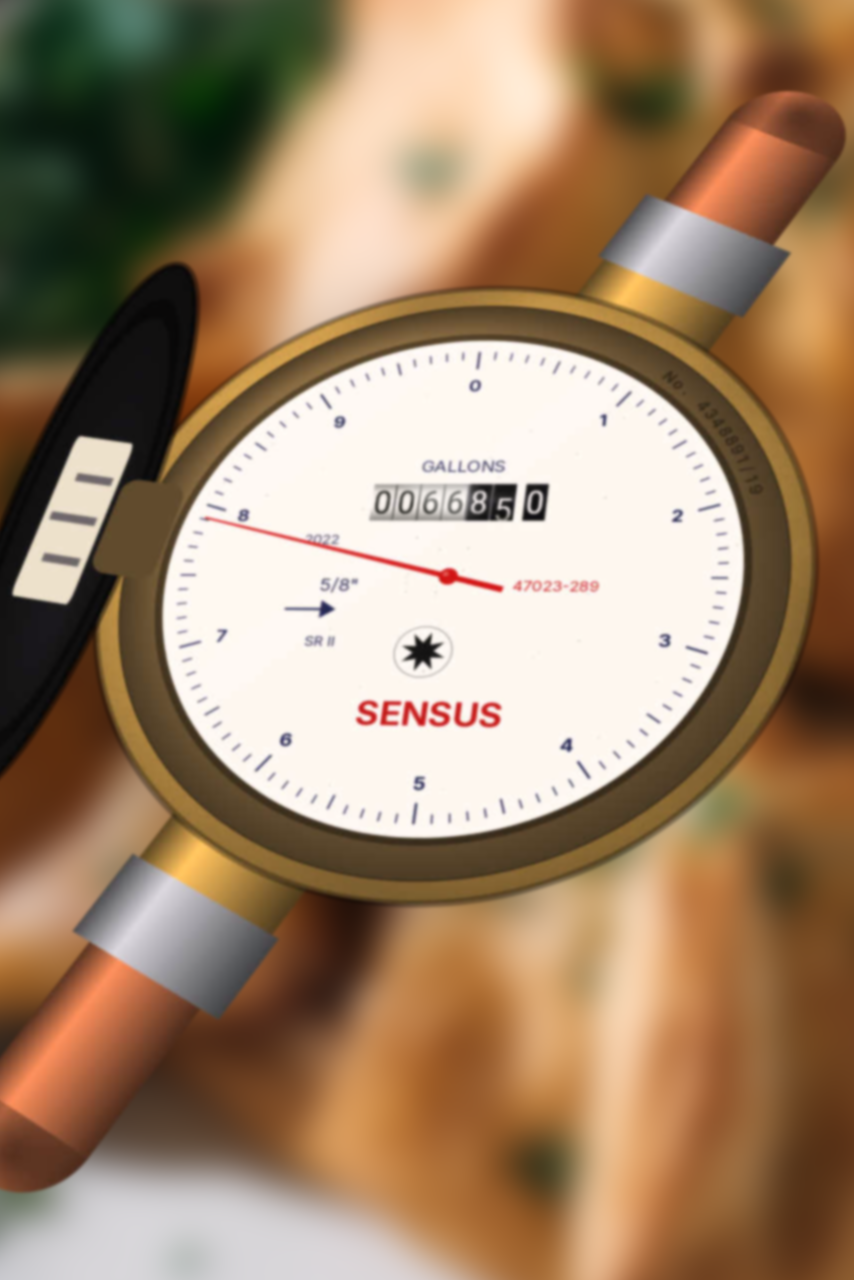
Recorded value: {"value": 66847.9, "unit": "gal"}
